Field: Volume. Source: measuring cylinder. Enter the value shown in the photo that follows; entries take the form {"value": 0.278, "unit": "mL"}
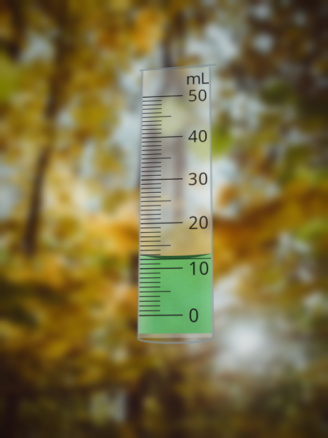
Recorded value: {"value": 12, "unit": "mL"}
